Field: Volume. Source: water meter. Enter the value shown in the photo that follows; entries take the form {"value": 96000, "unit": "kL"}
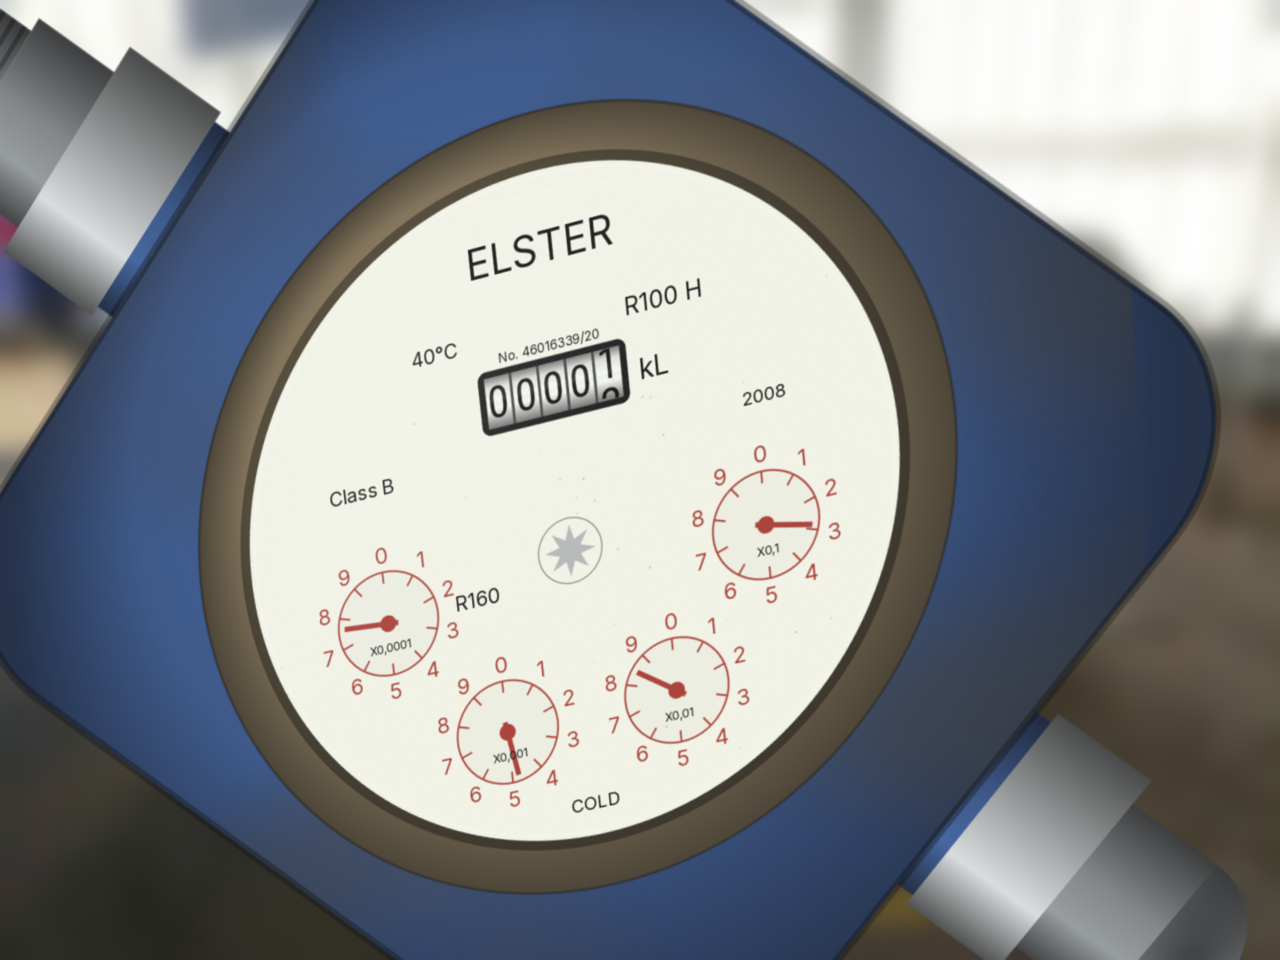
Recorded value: {"value": 1.2847, "unit": "kL"}
